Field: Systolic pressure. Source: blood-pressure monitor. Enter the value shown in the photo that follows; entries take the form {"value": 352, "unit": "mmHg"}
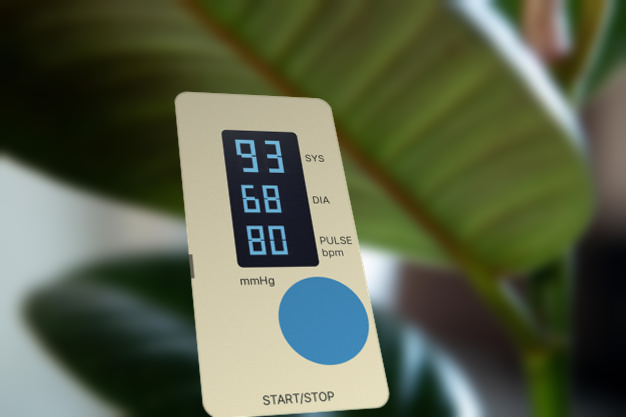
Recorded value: {"value": 93, "unit": "mmHg"}
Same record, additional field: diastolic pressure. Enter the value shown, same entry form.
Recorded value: {"value": 68, "unit": "mmHg"}
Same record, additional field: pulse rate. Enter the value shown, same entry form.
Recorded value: {"value": 80, "unit": "bpm"}
